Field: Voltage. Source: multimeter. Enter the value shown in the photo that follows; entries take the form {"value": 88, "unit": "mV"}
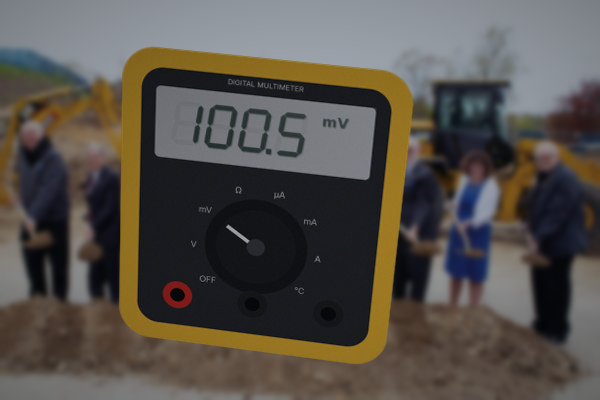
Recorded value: {"value": 100.5, "unit": "mV"}
